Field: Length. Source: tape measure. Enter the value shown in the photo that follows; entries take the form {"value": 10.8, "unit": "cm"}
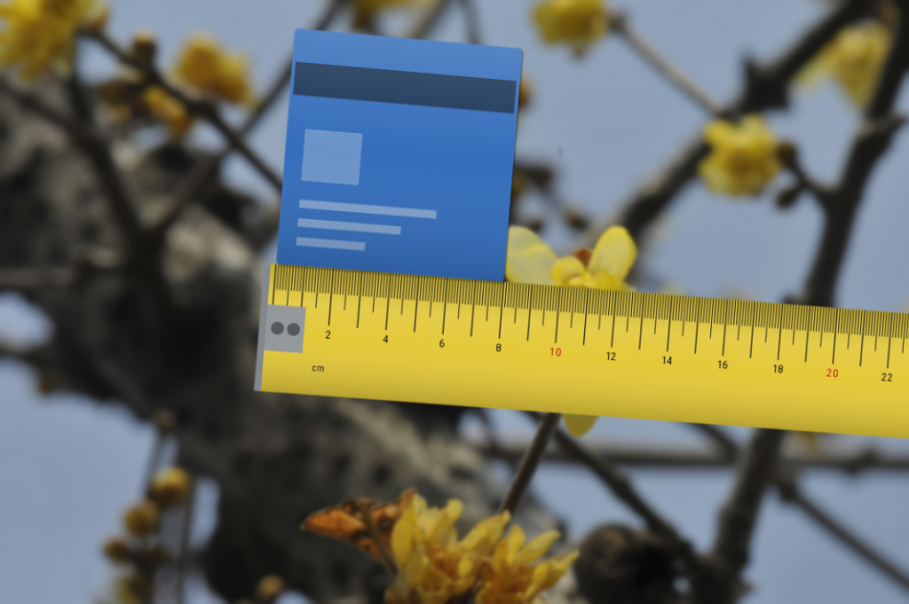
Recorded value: {"value": 8, "unit": "cm"}
